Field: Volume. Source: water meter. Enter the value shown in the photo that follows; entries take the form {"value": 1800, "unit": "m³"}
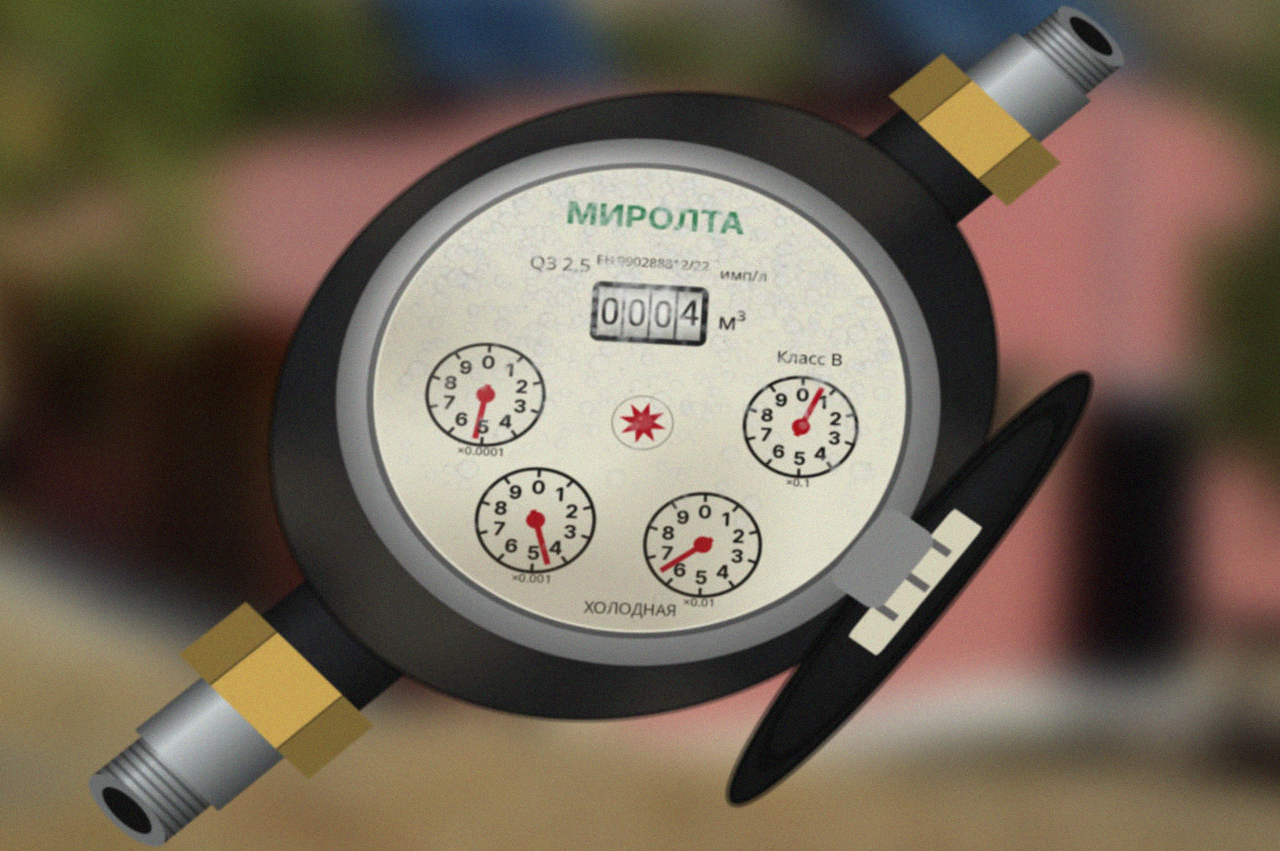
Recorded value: {"value": 4.0645, "unit": "m³"}
